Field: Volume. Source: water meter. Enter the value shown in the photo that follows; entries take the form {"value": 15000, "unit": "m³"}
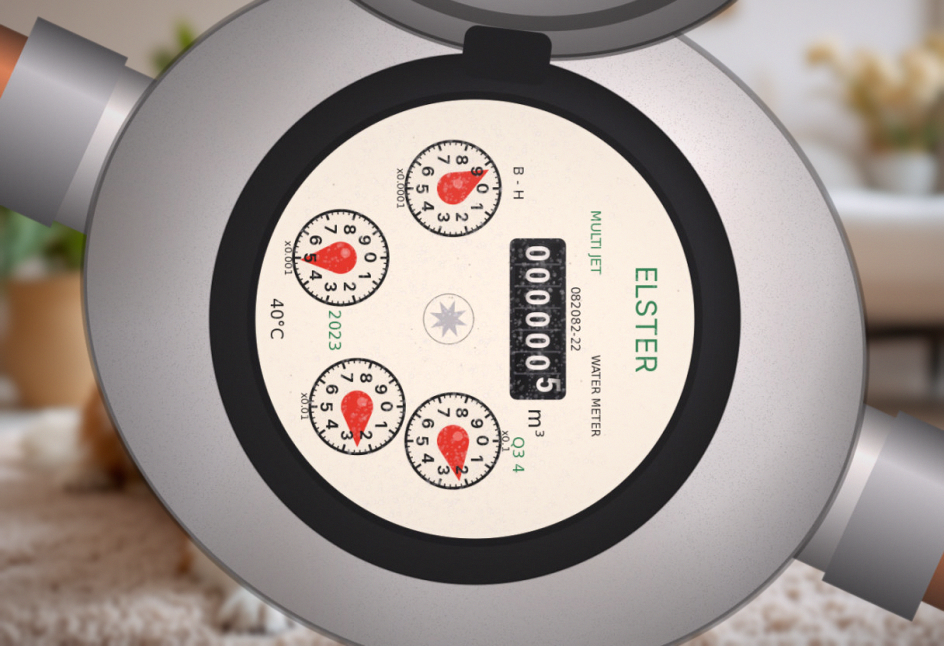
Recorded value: {"value": 5.2249, "unit": "m³"}
